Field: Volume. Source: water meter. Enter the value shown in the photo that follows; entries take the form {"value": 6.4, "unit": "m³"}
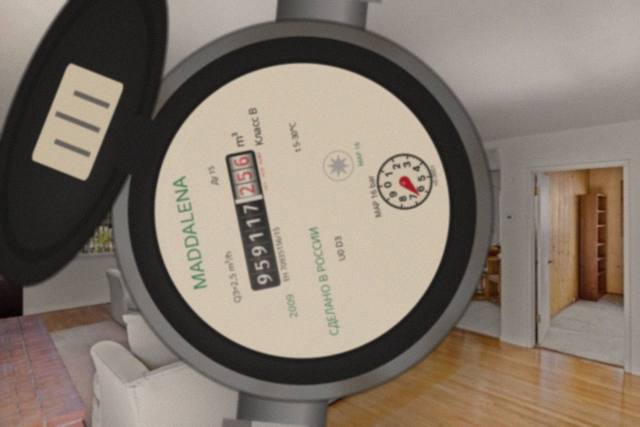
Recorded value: {"value": 959117.2566, "unit": "m³"}
